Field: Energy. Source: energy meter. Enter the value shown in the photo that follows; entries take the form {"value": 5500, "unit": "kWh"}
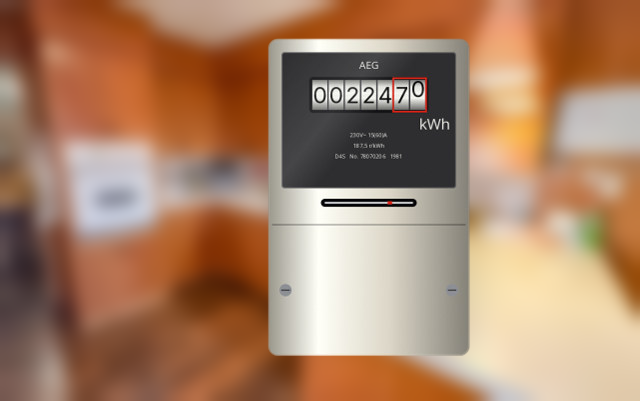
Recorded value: {"value": 224.70, "unit": "kWh"}
